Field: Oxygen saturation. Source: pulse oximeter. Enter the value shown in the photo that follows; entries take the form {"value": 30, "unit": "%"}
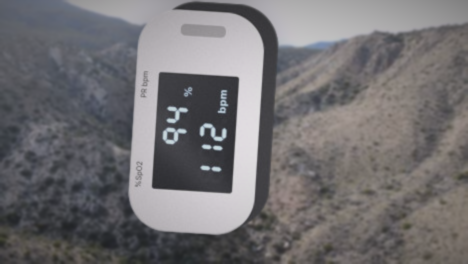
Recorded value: {"value": 94, "unit": "%"}
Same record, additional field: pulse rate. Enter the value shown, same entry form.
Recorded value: {"value": 112, "unit": "bpm"}
